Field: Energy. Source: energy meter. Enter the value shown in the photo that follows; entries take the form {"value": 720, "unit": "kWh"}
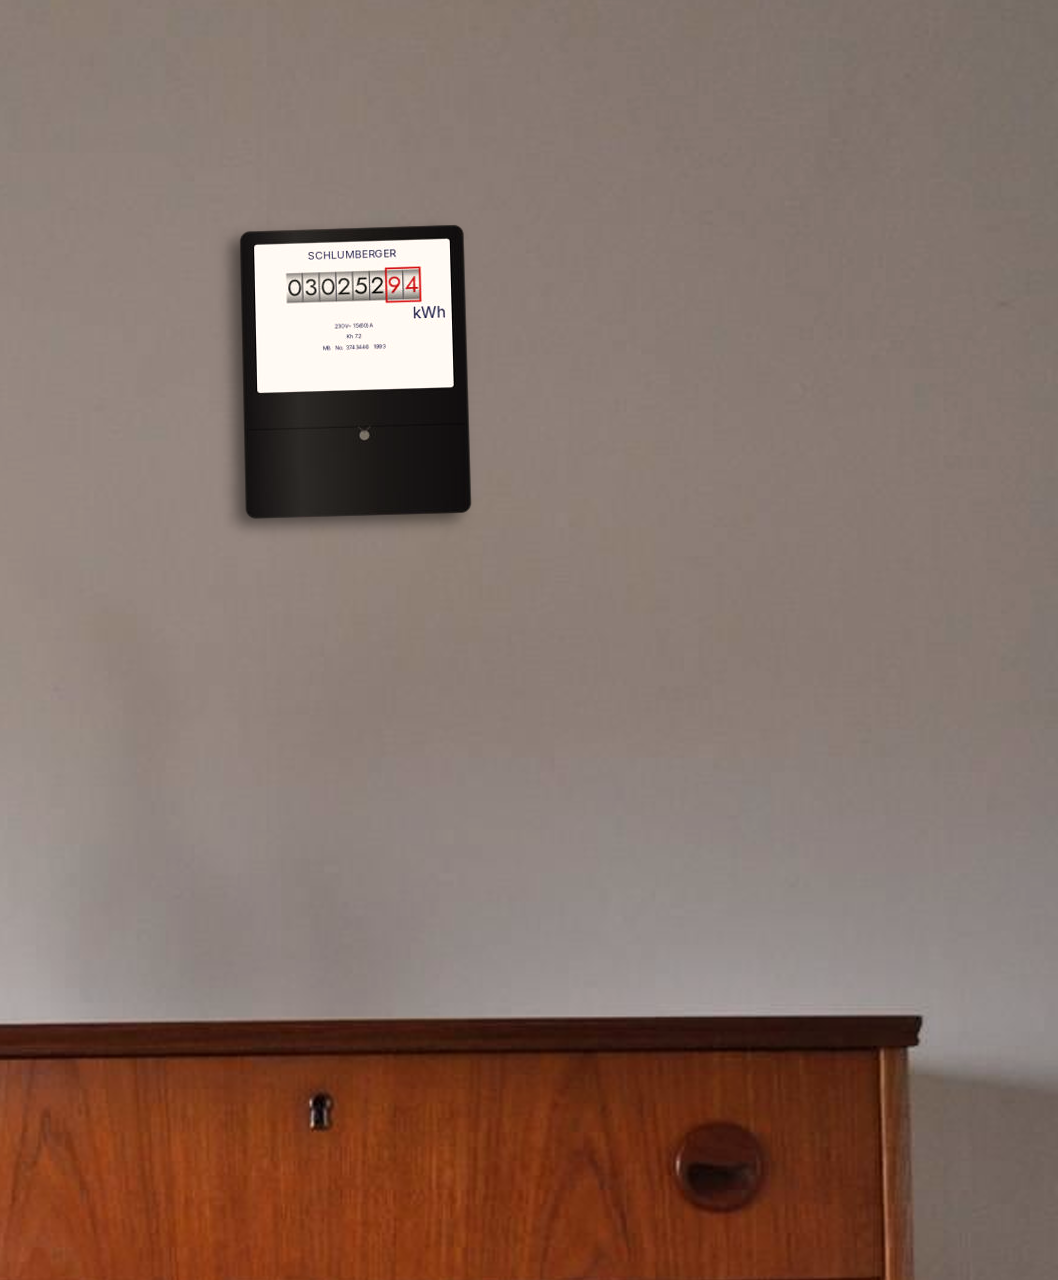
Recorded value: {"value": 30252.94, "unit": "kWh"}
